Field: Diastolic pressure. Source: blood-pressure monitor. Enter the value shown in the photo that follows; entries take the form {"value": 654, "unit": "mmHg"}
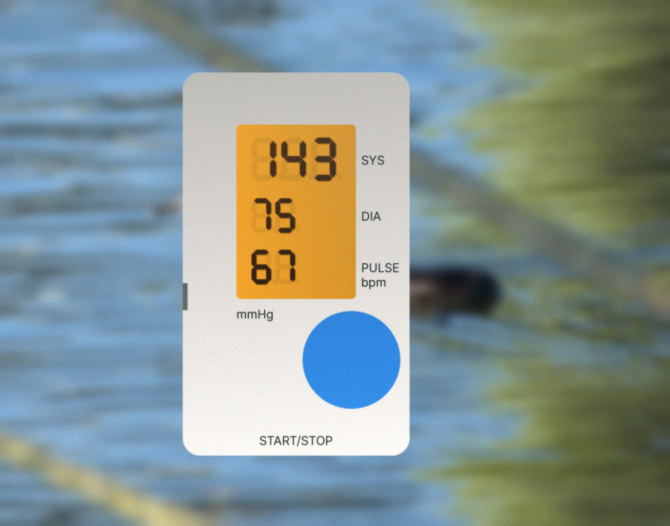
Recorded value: {"value": 75, "unit": "mmHg"}
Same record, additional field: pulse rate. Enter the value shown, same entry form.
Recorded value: {"value": 67, "unit": "bpm"}
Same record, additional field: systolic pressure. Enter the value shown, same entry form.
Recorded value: {"value": 143, "unit": "mmHg"}
